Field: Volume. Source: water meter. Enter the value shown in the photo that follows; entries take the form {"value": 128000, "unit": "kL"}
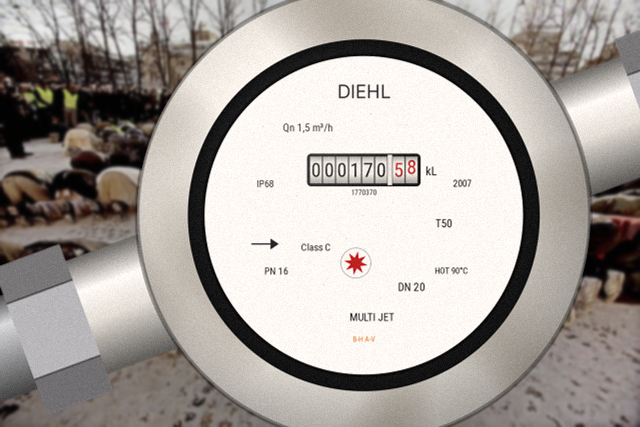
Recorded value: {"value": 170.58, "unit": "kL"}
